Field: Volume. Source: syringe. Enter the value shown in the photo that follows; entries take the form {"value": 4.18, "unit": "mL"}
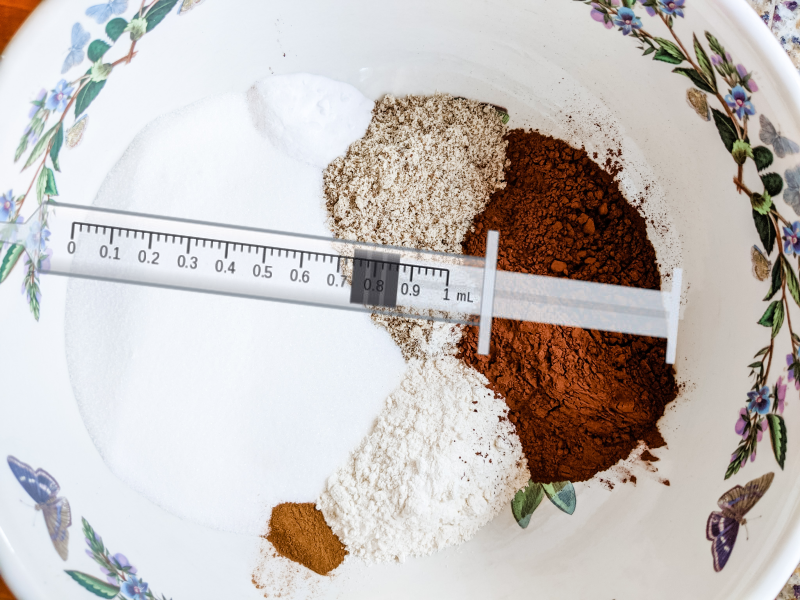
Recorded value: {"value": 0.74, "unit": "mL"}
